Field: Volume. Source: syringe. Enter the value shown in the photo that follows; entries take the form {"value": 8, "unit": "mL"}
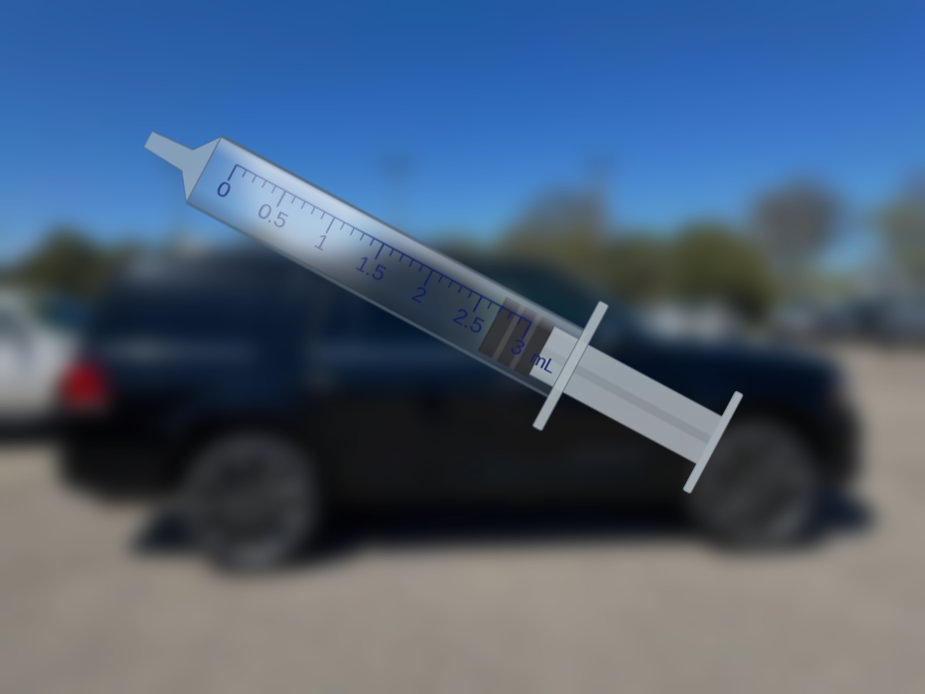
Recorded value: {"value": 2.7, "unit": "mL"}
